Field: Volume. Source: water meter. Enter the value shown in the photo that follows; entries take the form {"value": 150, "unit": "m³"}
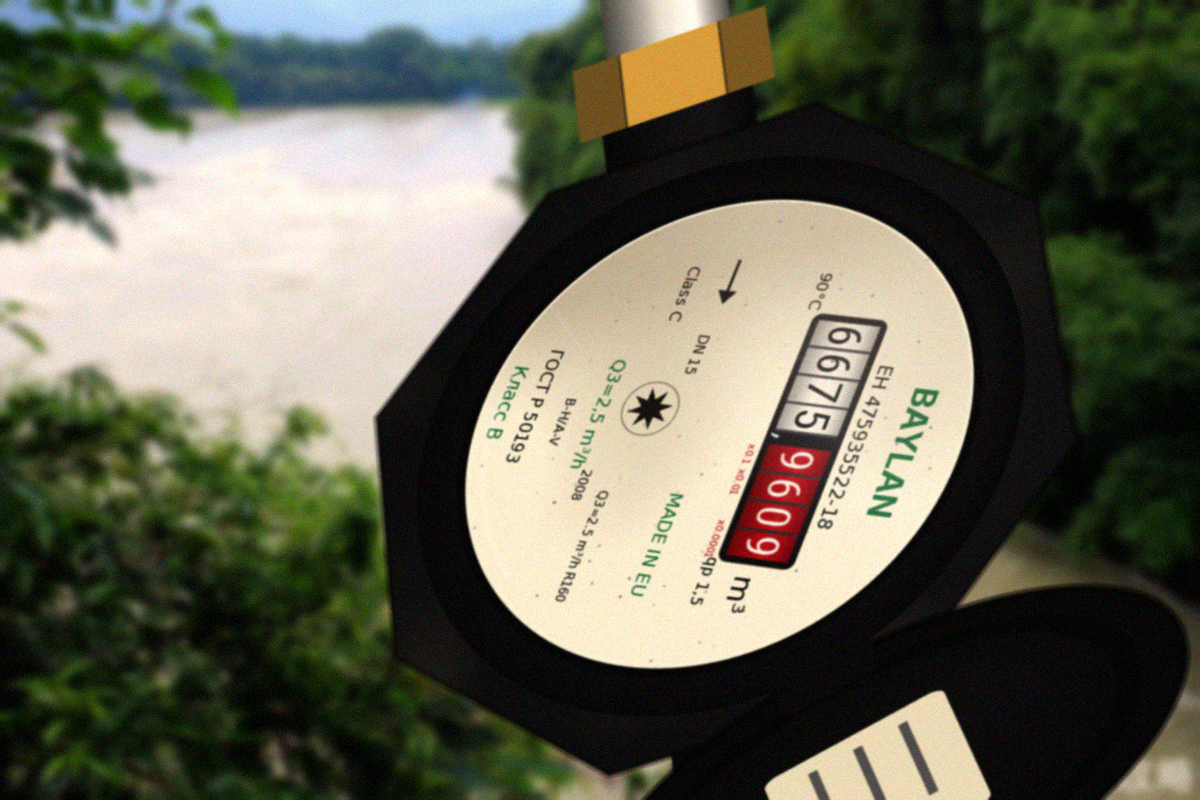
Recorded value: {"value": 6675.9609, "unit": "m³"}
